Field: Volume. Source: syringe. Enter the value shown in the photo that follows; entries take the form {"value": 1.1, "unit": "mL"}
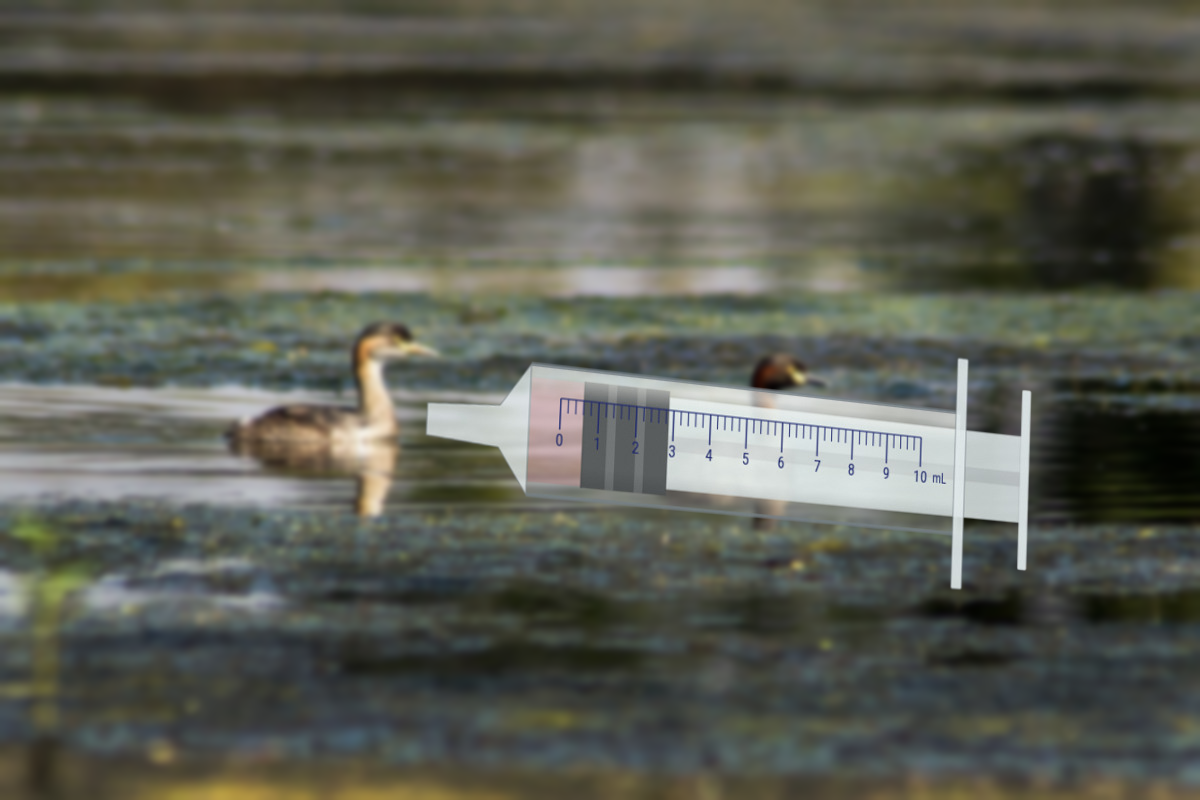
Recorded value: {"value": 0.6, "unit": "mL"}
